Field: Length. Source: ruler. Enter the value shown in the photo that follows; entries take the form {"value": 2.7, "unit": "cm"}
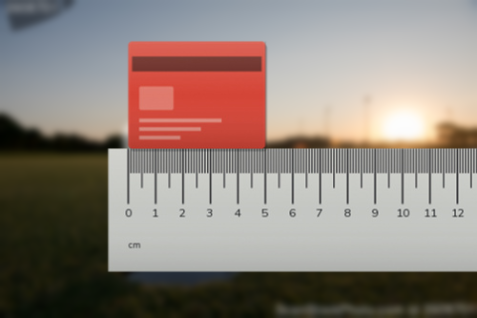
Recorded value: {"value": 5, "unit": "cm"}
